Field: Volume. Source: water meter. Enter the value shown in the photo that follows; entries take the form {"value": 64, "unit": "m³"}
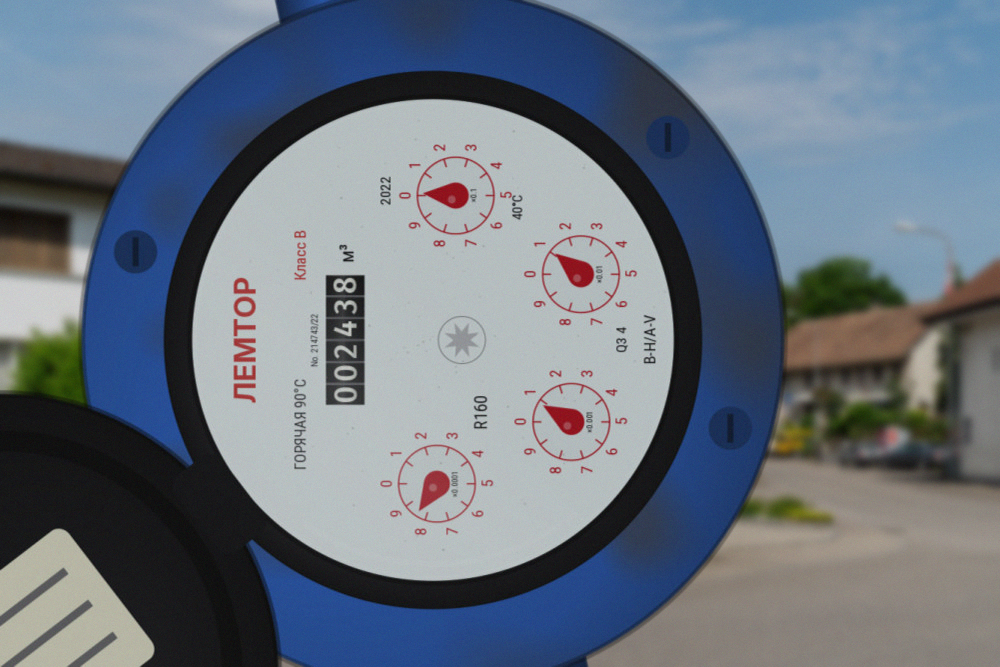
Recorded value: {"value": 2438.0108, "unit": "m³"}
